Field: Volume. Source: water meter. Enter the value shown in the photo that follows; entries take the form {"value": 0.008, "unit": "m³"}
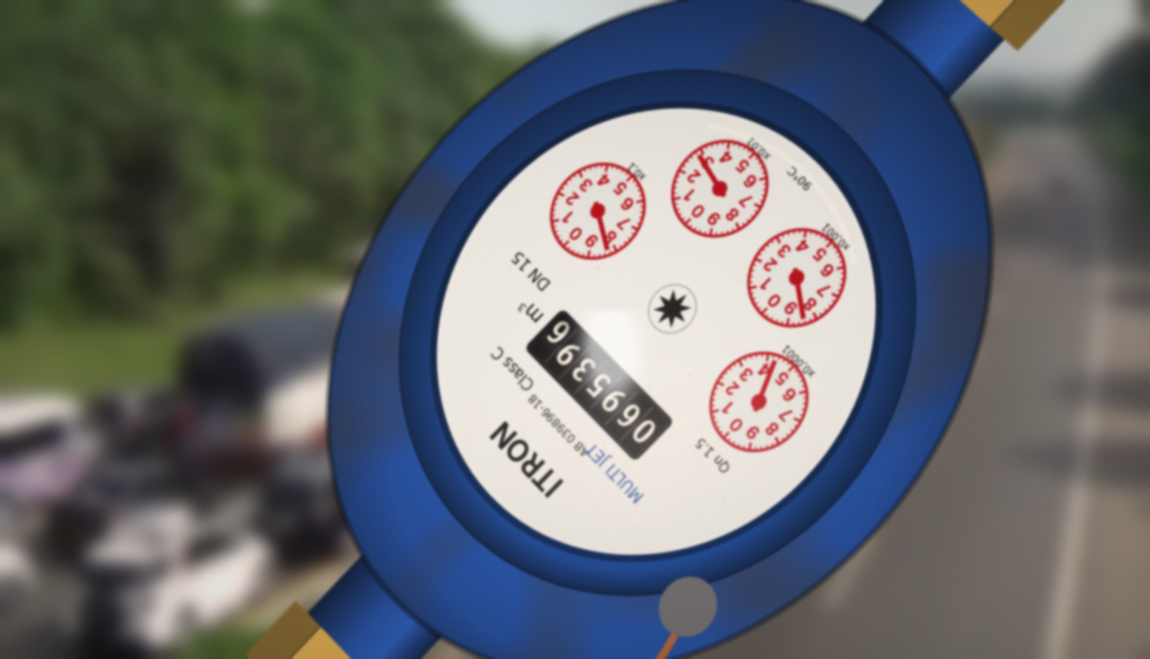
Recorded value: {"value": 695395.8284, "unit": "m³"}
